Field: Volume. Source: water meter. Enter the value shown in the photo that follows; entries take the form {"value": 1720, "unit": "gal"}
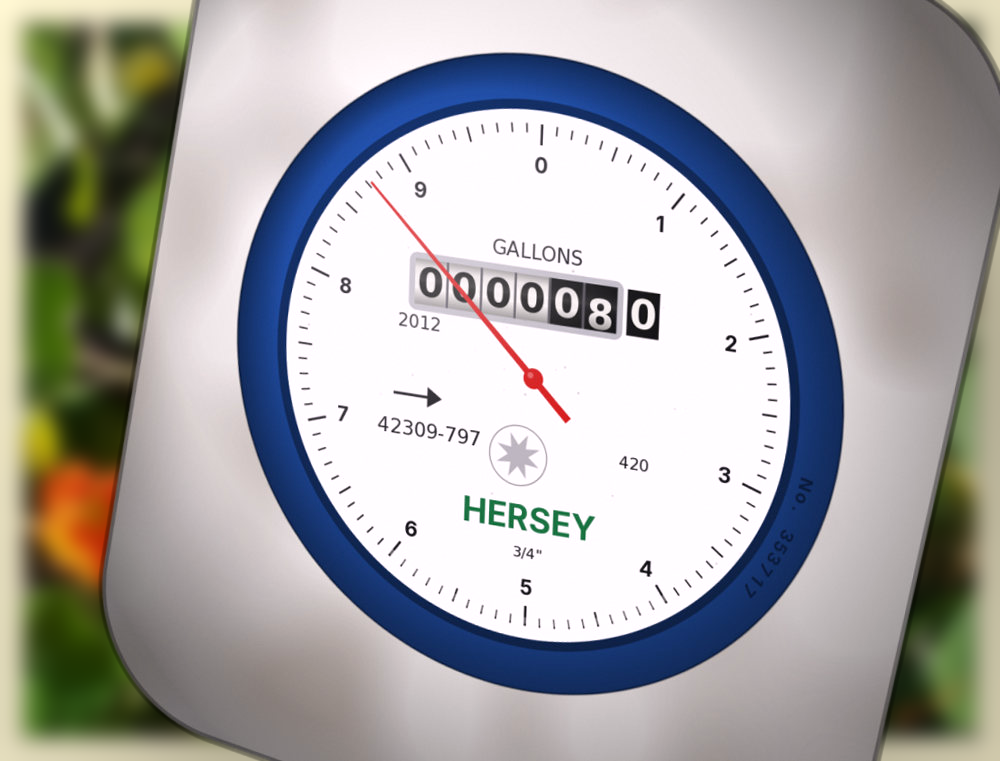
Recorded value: {"value": 78.7, "unit": "gal"}
